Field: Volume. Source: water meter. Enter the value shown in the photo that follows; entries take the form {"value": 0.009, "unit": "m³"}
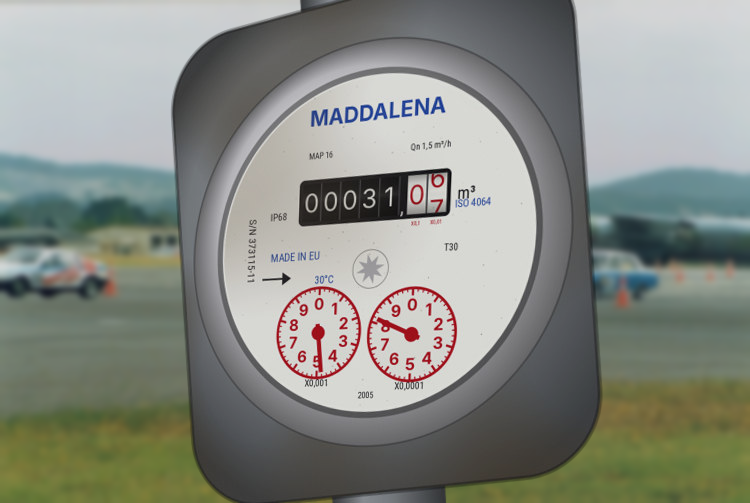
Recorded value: {"value": 31.0648, "unit": "m³"}
